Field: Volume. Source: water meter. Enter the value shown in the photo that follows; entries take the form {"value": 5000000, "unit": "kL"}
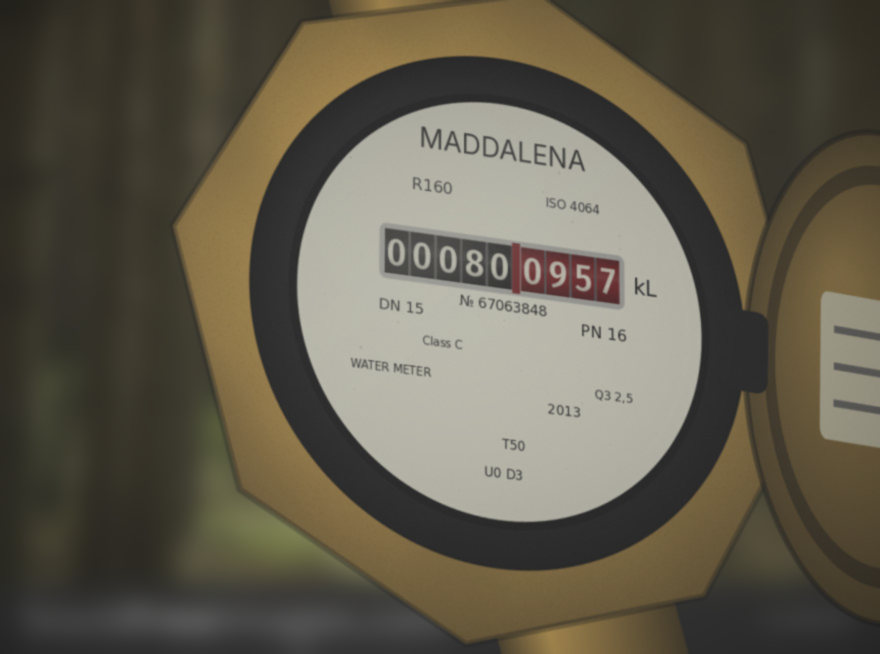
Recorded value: {"value": 80.0957, "unit": "kL"}
